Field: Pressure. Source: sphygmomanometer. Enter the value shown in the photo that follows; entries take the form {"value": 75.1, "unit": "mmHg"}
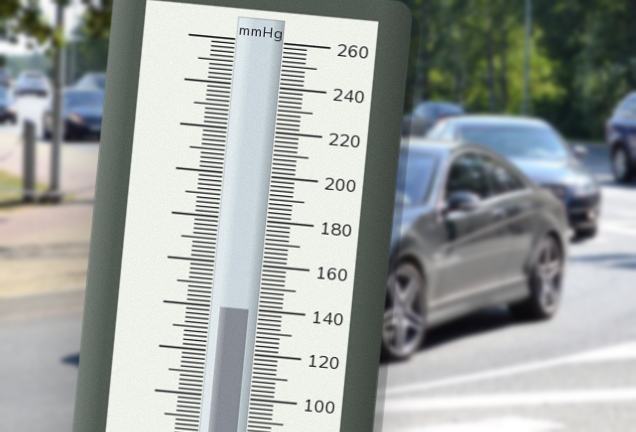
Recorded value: {"value": 140, "unit": "mmHg"}
